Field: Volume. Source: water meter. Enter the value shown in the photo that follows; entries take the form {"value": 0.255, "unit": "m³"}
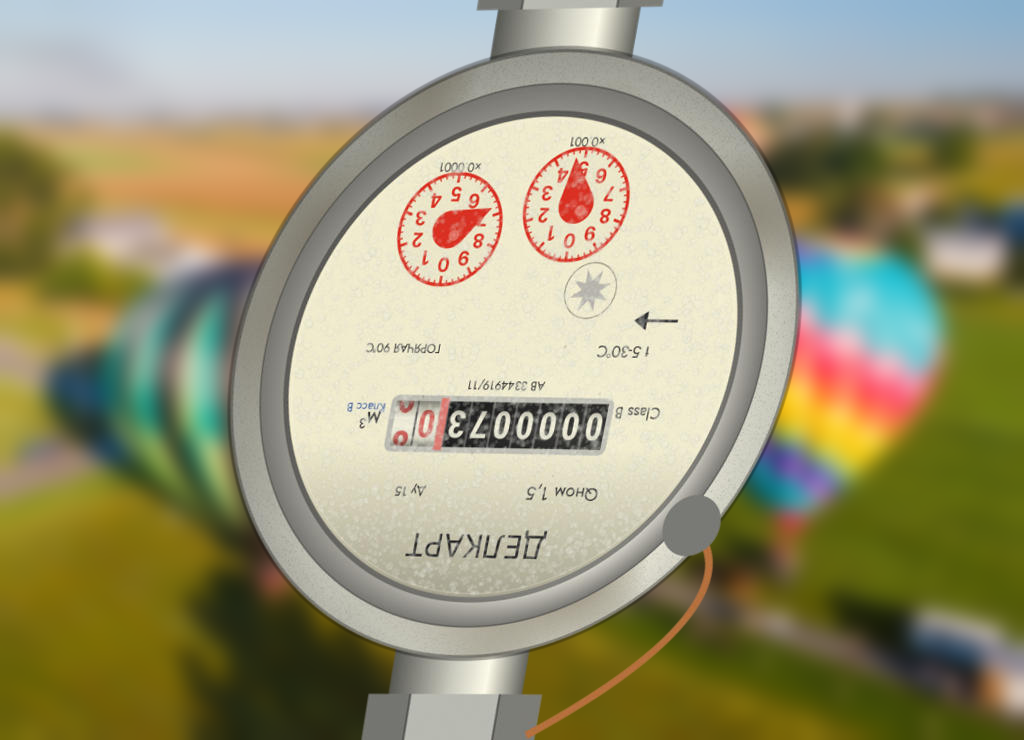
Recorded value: {"value": 73.0846, "unit": "m³"}
